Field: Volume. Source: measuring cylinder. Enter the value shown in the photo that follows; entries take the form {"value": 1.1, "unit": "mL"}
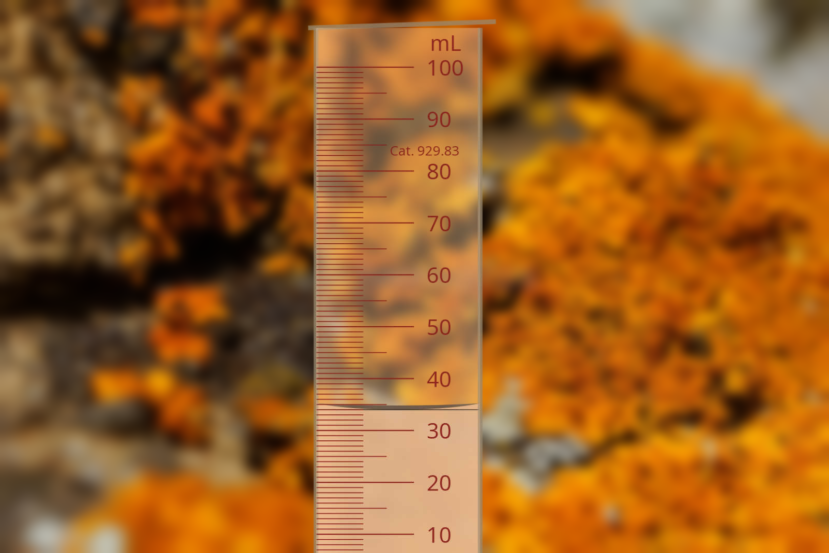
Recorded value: {"value": 34, "unit": "mL"}
